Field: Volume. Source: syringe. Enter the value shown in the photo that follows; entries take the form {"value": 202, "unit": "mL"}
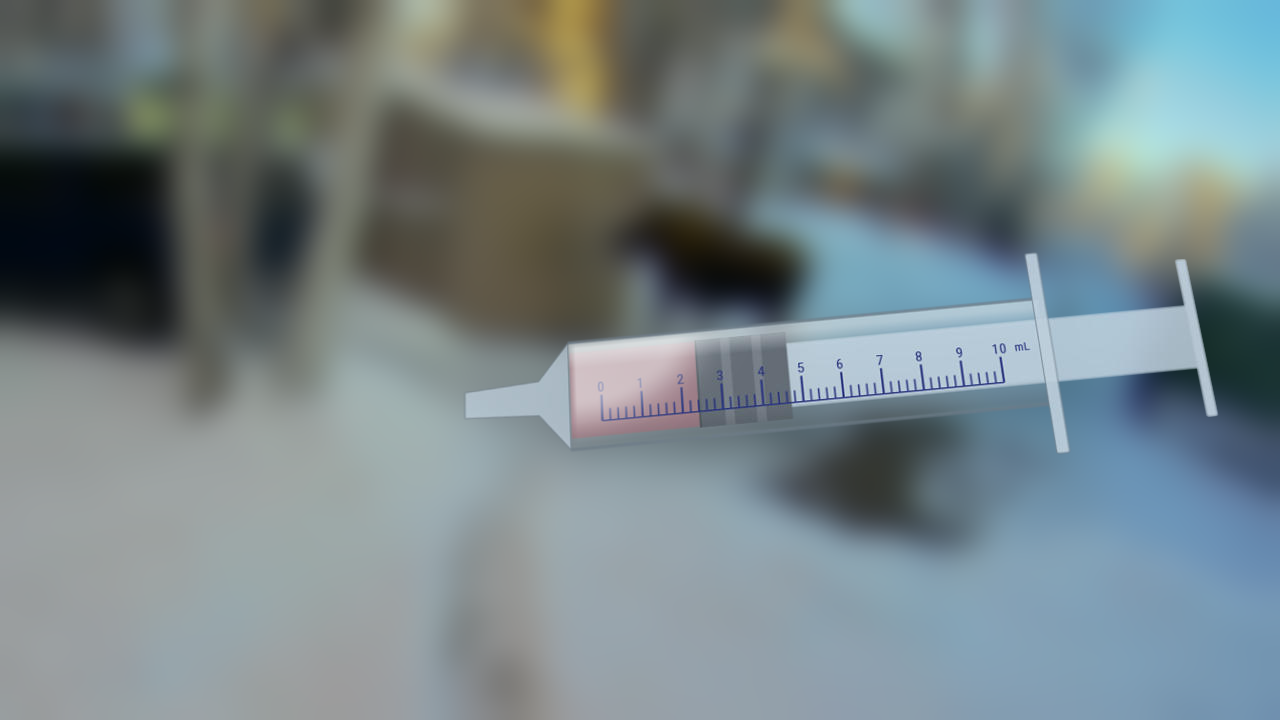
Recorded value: {"value": 2.4, "unit": "mL"}
